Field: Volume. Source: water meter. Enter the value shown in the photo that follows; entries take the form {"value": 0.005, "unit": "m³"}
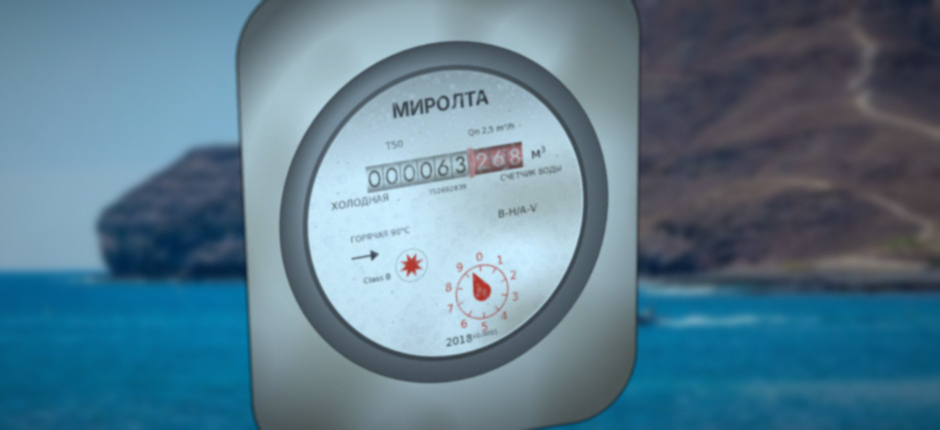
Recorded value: {"value": 63.2679, "unit": "m³"}
